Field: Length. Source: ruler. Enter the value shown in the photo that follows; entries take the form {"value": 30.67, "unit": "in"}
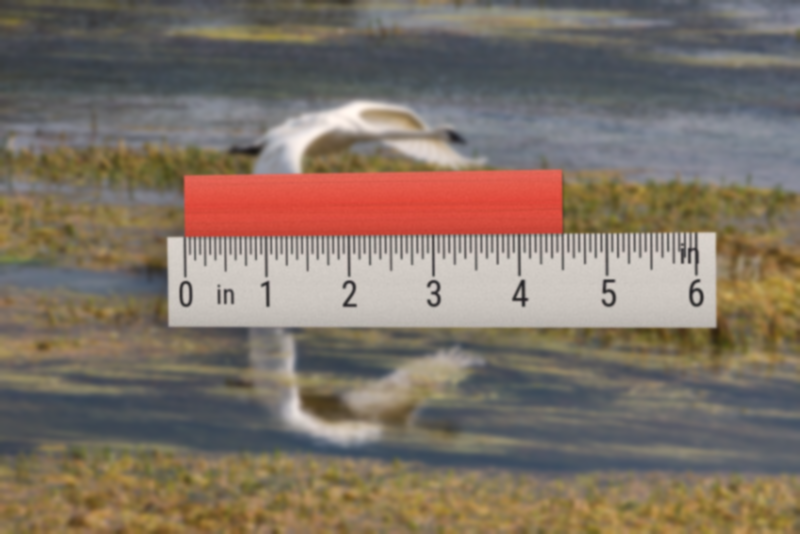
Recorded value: {"value": 4.5, "unit": "in"}
